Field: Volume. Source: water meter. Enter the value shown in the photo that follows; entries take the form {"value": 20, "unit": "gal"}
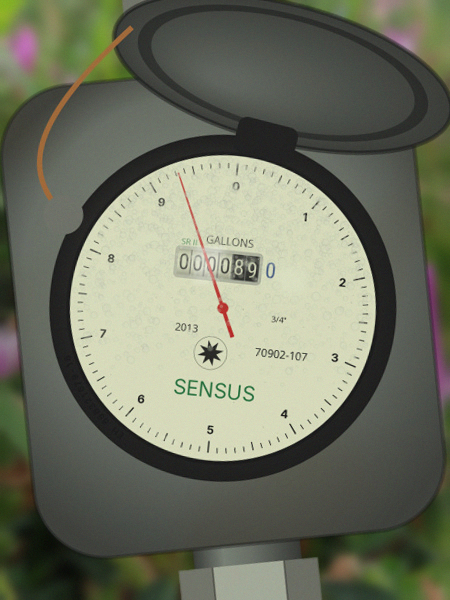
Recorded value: {"value": 889.3, "unit": "gal"}
